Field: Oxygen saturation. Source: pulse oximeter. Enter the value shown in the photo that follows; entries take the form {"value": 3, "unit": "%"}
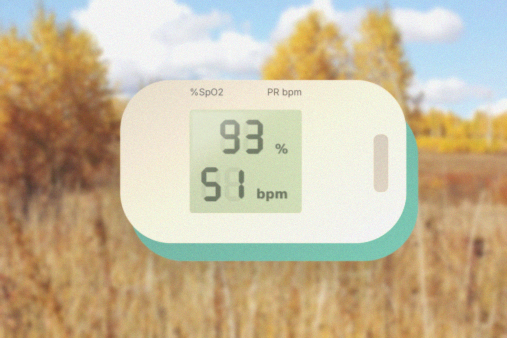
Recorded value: {"value": 93, "unit": "%"}
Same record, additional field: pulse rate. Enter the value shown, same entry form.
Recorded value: {"value": 51, "unit": "bpm"}
